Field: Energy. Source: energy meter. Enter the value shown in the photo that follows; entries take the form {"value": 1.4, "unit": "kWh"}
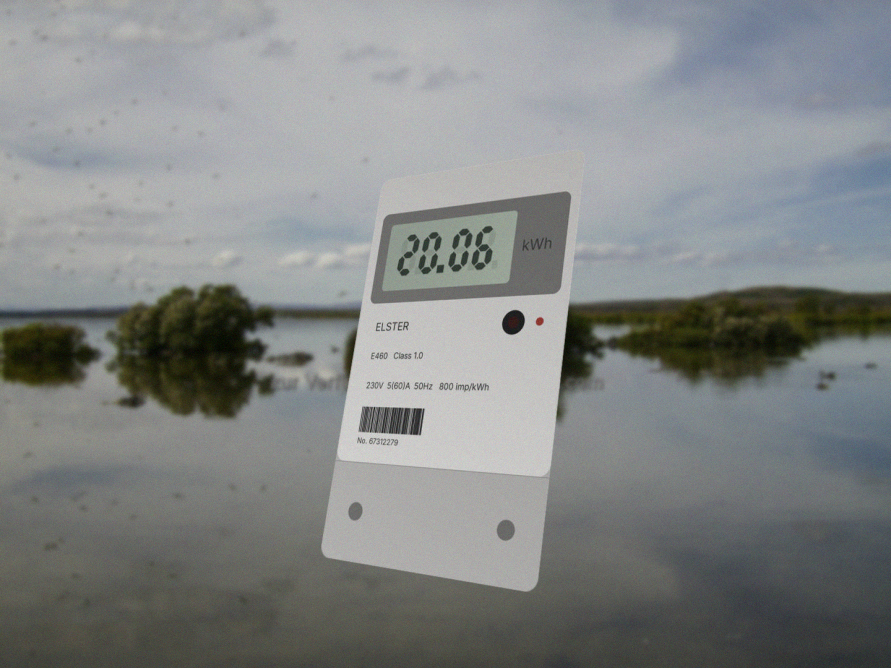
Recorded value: {"value": 20.06, "unit": "kWh"}
